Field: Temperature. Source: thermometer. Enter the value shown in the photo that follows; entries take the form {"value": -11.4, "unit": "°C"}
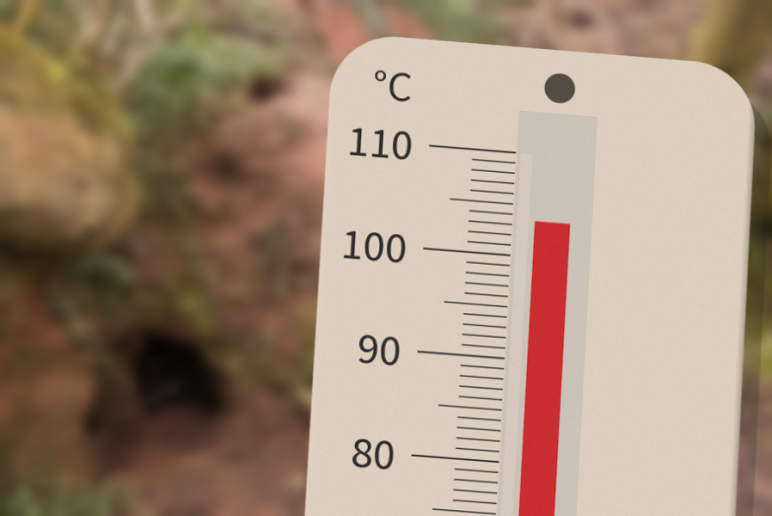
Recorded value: {"value": 103.5, "unit": "°C"}
